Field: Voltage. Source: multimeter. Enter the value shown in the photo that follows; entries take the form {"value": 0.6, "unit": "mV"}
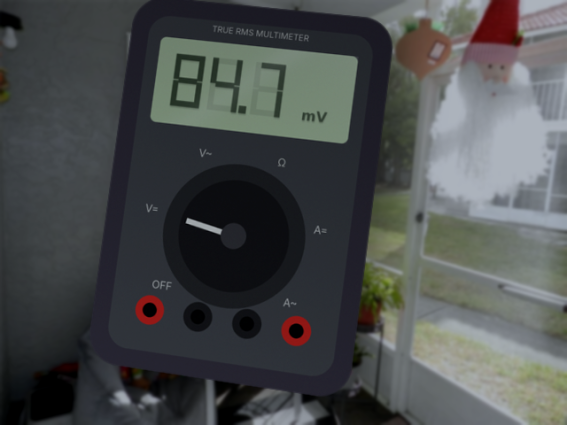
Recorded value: {"value": 84.7, "unit": "mV"}
